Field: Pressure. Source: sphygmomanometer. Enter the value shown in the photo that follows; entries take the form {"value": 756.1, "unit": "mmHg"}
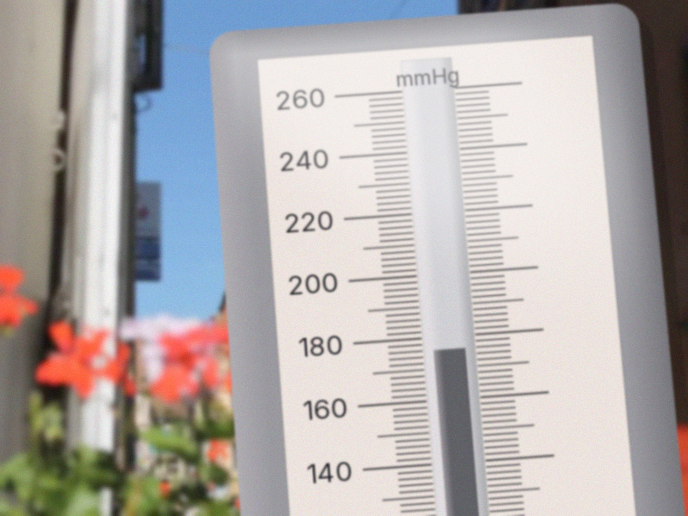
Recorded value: {"value": 176, "unit": "mmHg"}
